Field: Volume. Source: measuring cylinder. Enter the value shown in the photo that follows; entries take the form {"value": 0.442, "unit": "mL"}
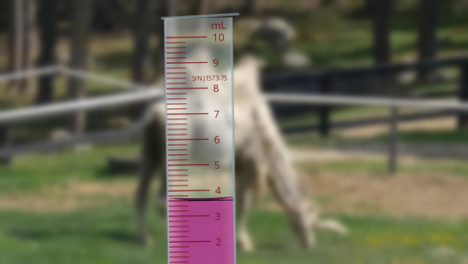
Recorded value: {"value": 3.6, "unit": "mL"}
